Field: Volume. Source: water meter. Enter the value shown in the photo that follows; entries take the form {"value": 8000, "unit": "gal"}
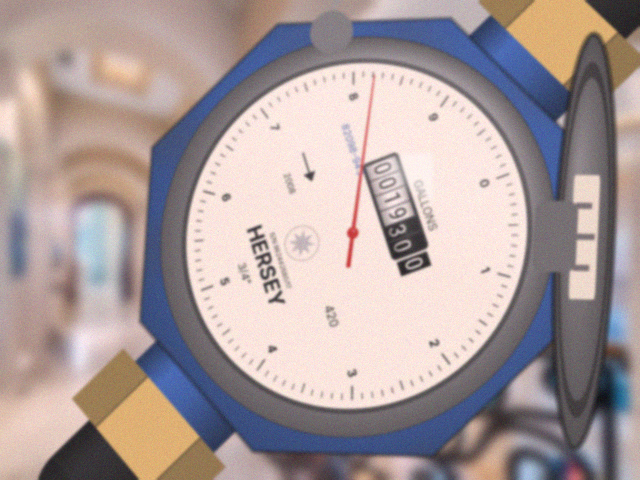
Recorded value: {"value": 19298.2, "unit": "gal"}
